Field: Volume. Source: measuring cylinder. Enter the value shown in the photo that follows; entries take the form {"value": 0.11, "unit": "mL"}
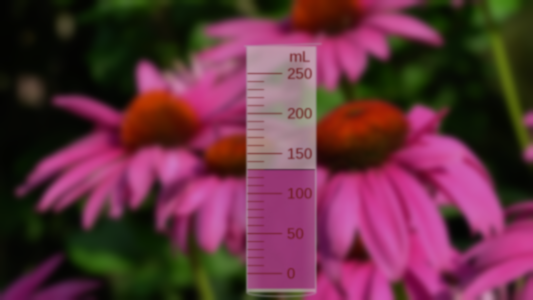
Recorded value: {"value": 130, "unit": "mL"}
